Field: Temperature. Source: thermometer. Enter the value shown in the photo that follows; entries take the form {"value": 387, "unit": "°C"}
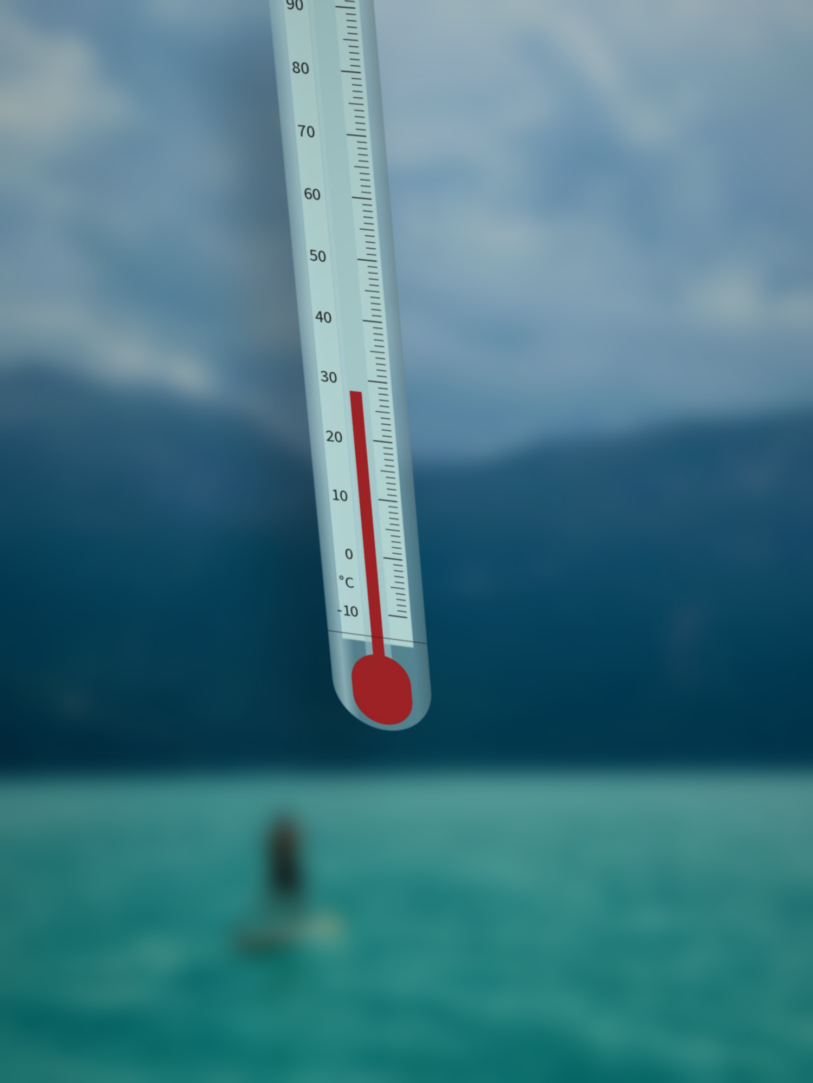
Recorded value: {"value": 28, "unit": "°C"}
